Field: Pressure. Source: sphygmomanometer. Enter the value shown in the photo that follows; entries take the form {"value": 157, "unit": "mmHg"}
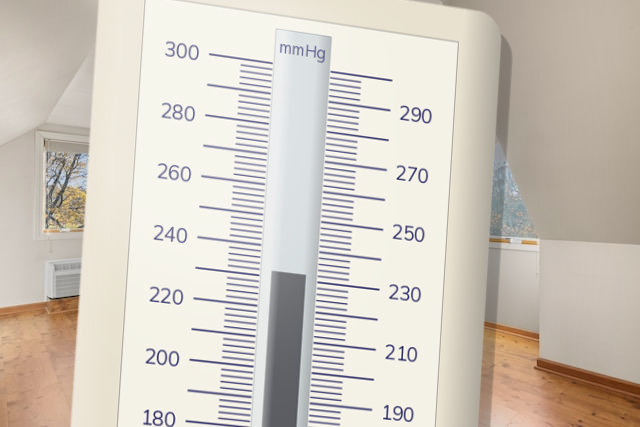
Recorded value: {"value": 232, "unit": "mmHg"}
